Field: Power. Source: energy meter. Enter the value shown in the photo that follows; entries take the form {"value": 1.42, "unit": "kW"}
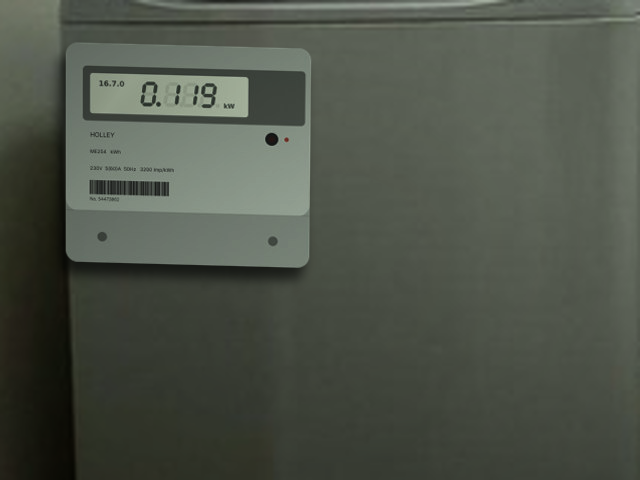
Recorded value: {"value": 0.119, "unit": "kW"}
